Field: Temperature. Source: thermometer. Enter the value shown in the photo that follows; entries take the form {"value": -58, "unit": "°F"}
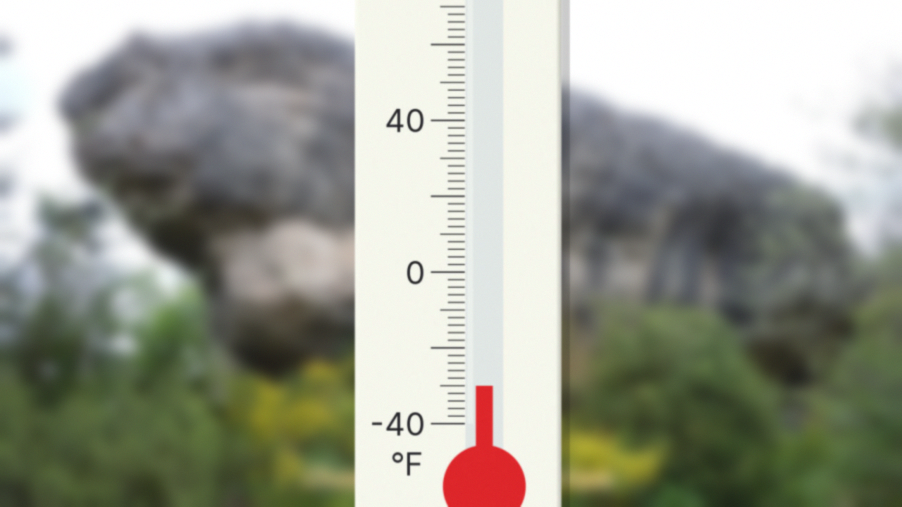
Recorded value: {"value": -30, "unit": "°F"}
